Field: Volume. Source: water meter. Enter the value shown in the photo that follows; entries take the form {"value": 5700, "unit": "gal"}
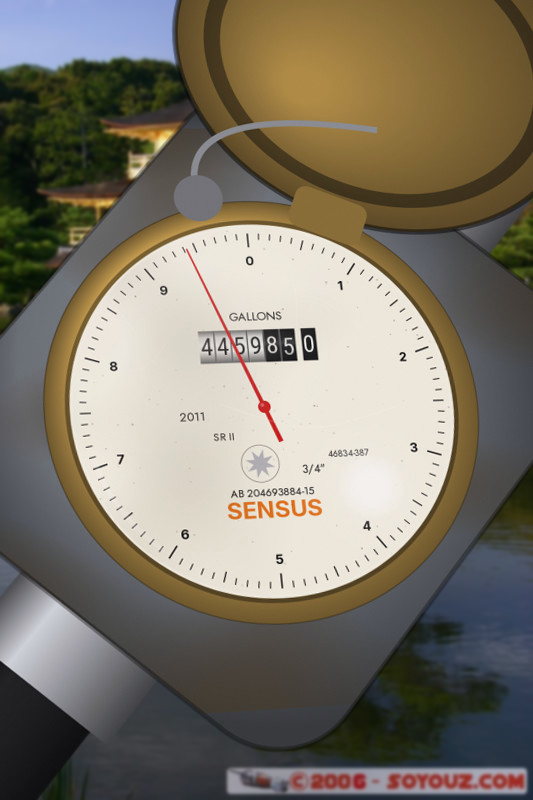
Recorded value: {"value": 4459849.4, "unit": "gal"}
